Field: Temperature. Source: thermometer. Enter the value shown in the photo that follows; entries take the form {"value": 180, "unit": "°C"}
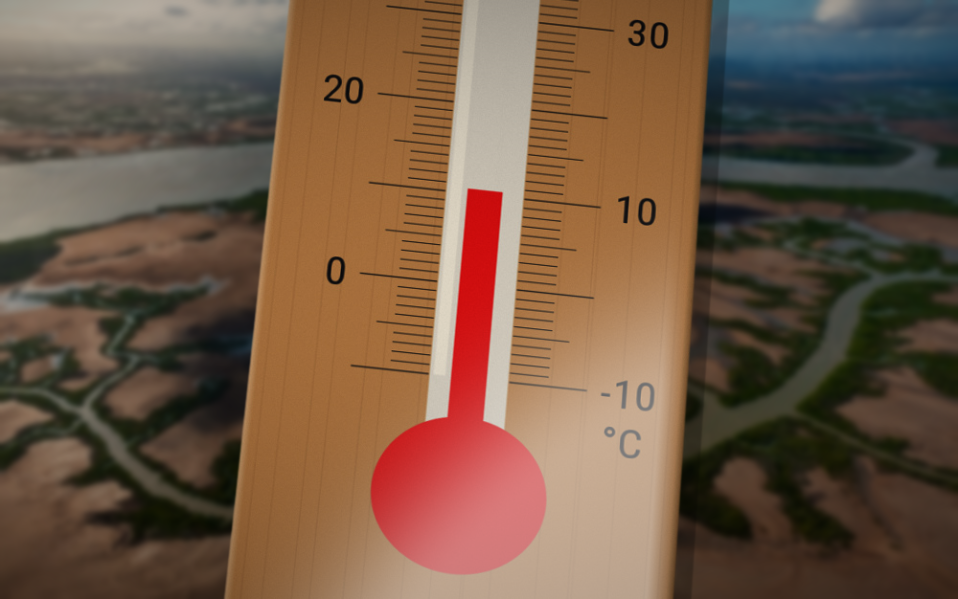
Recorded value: {"value": 10.5, "unit": "°C"}
